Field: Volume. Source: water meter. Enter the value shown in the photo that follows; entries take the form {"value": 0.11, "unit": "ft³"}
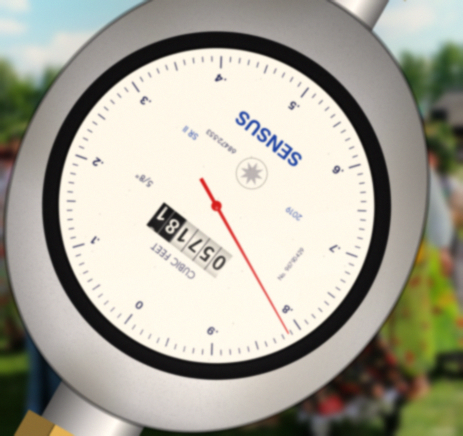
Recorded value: {"value": 57180.81, "unit": "ft³"}
